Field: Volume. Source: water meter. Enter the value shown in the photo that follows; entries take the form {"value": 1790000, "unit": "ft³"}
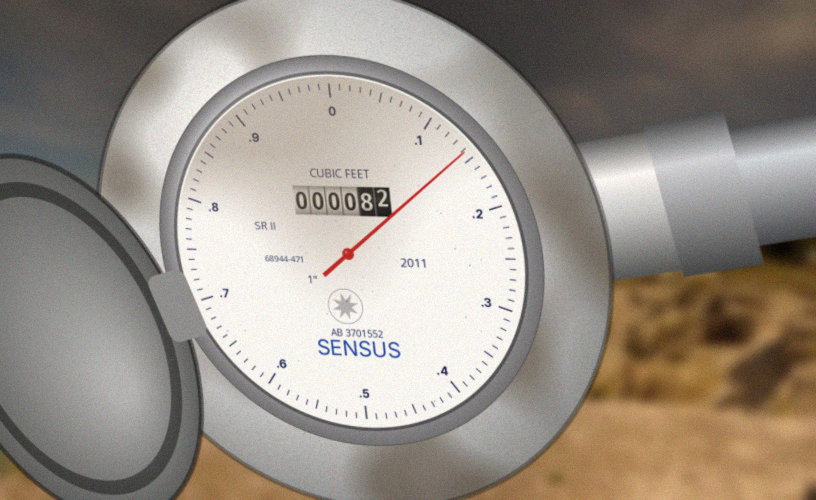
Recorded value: {"value": 82.14, "unit": "ft³"}
